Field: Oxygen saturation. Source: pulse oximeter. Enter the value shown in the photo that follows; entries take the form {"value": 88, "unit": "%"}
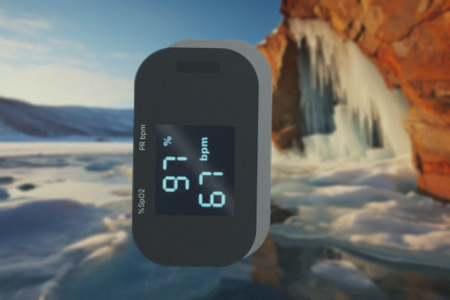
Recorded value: {"value": 97, "unit": "%"}
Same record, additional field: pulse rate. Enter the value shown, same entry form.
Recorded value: {"value": 67, "unit": "bpm"}
